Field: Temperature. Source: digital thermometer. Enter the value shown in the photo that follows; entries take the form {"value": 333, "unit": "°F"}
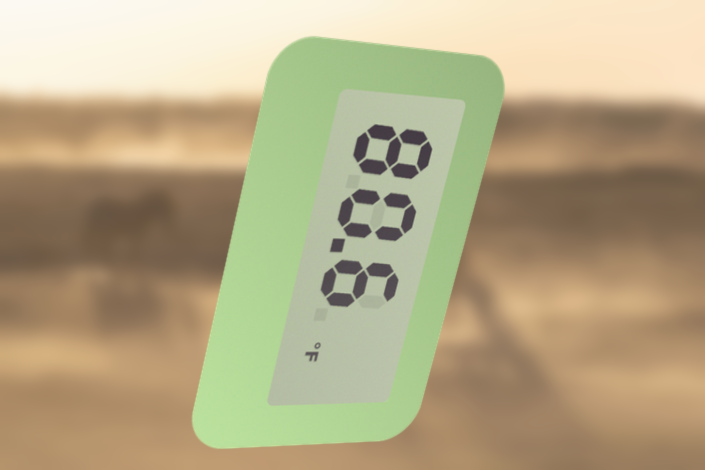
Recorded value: {"value": 80.6, "unit": "°F"}
